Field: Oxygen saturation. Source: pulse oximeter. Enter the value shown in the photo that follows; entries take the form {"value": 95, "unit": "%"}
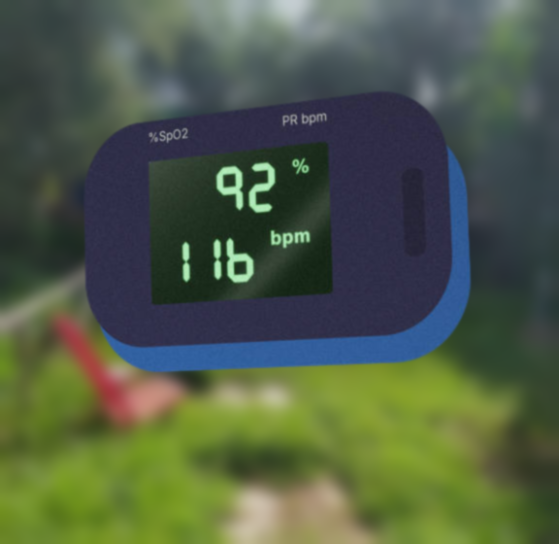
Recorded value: {"value": 92, "unit": "%"}
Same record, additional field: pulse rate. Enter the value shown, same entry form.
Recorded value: {"value": 116, "unit": "bpm"}
